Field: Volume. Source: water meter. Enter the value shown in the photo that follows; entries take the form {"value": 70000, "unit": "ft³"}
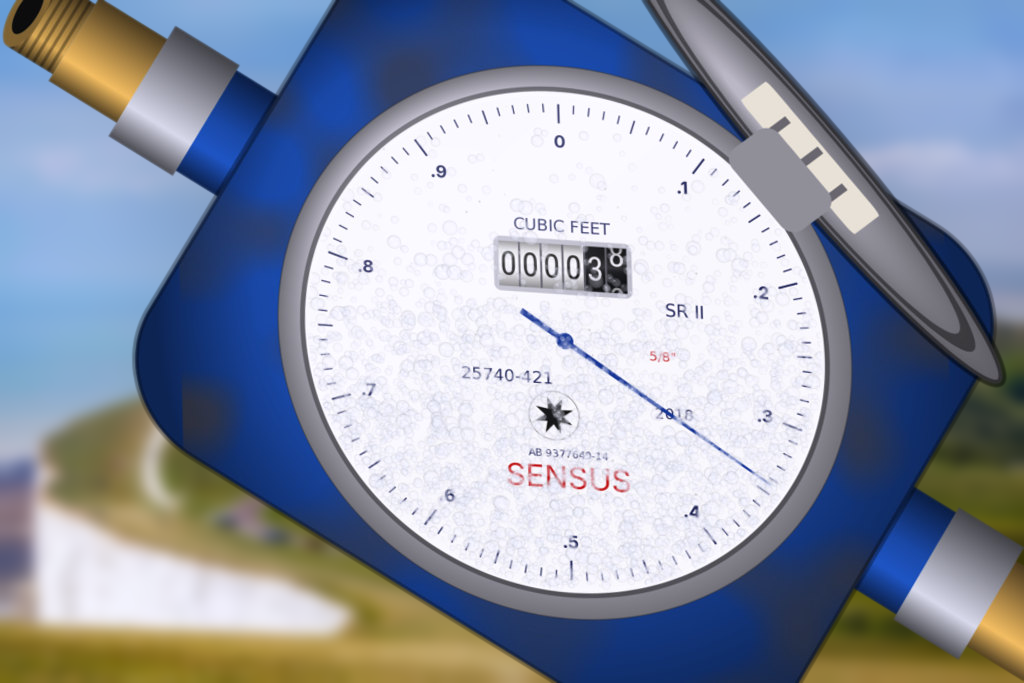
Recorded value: {"value": 38.34, "unit": "ft³"}
